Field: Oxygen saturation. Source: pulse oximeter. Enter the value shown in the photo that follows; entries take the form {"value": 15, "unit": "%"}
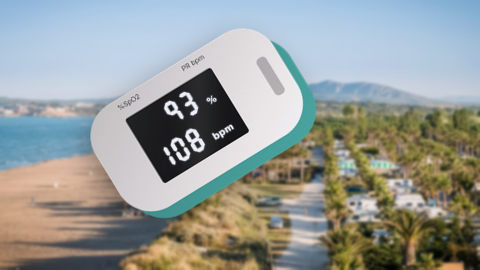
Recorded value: {"value": 93, "unit": "%"}
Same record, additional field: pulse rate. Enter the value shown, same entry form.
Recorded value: {"value": 108, "unit": "bpm"}
